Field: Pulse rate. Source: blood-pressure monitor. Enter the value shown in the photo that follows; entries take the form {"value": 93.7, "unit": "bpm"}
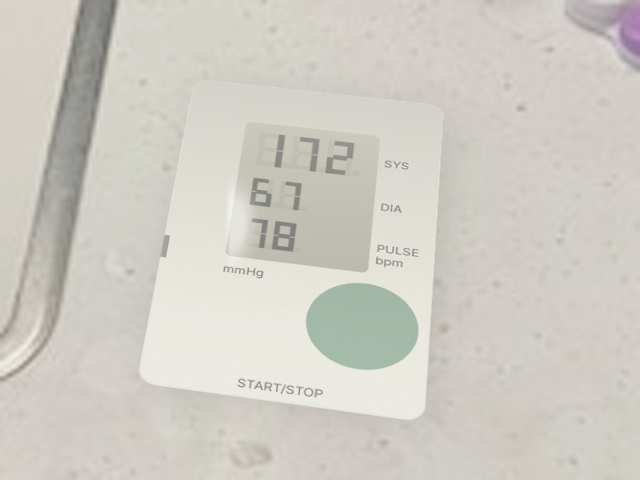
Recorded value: {"value": 78, "unit": "bpm"}
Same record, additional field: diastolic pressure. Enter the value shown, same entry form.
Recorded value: {"value": 67, "unit": "mmHg"}
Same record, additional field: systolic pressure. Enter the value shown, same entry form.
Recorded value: {"value": 172, "unit": "mmHg"}
